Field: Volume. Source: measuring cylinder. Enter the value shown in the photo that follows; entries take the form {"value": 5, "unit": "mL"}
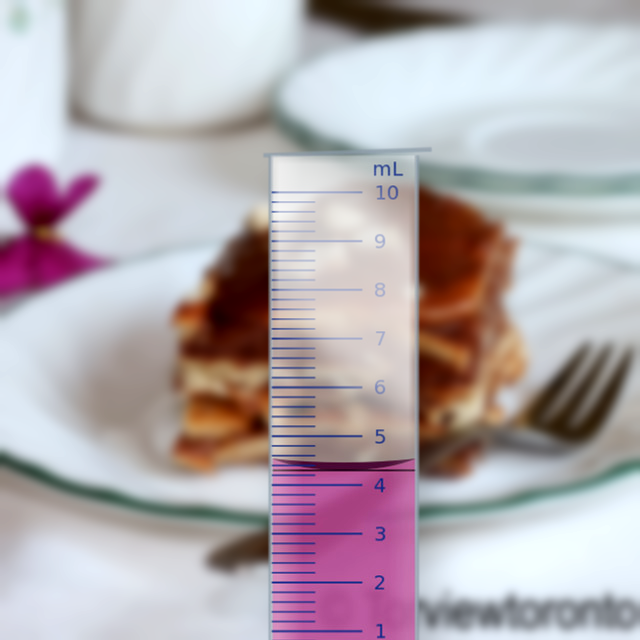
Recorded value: {"value": 4.3, "unit": "mL"}
